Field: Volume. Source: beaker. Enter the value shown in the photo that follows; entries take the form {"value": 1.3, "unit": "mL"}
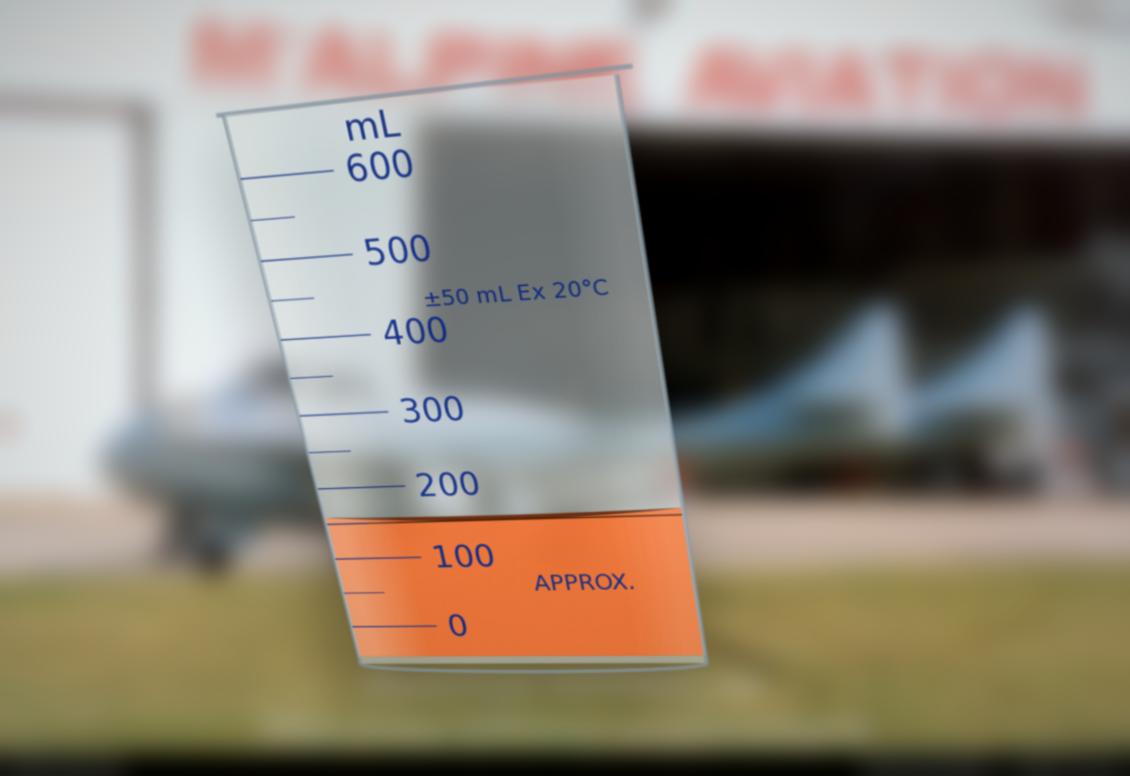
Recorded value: {"value": 150, "unit": "mL"}
